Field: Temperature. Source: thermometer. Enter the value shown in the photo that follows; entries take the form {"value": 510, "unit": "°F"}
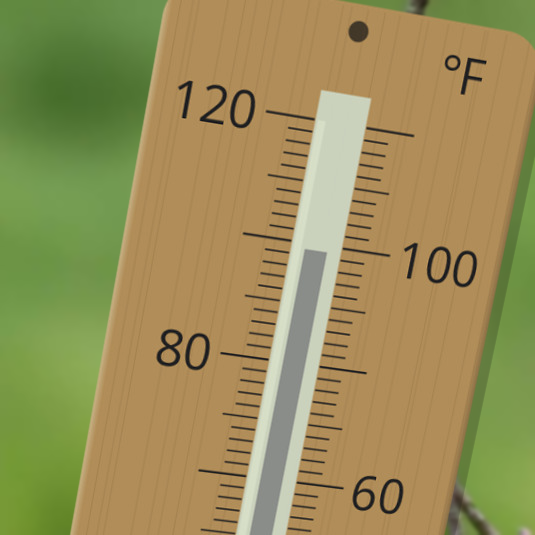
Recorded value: {"value": 99, "unit": "°F"}
